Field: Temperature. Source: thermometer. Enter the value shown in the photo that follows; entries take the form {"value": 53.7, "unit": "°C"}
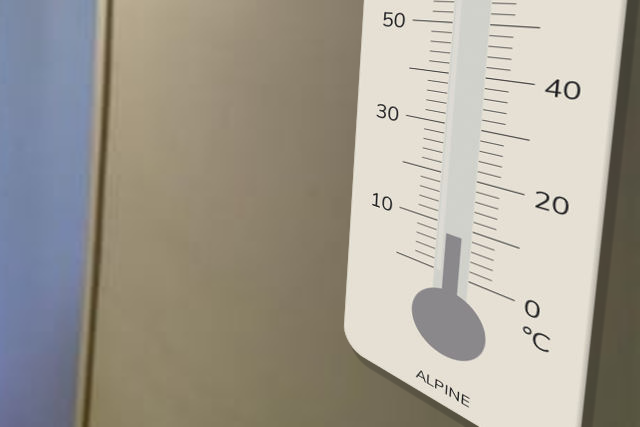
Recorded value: {"value": 8, "unit": "°C"}
